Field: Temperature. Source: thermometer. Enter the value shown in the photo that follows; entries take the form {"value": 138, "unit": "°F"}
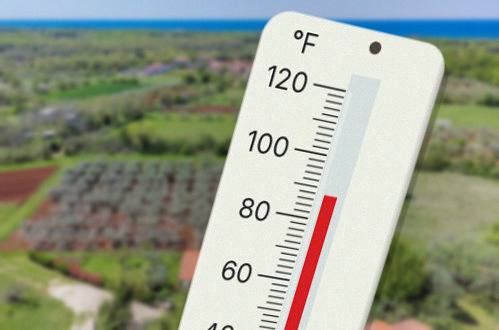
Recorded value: {"value": 88, "unit": "°F"}
